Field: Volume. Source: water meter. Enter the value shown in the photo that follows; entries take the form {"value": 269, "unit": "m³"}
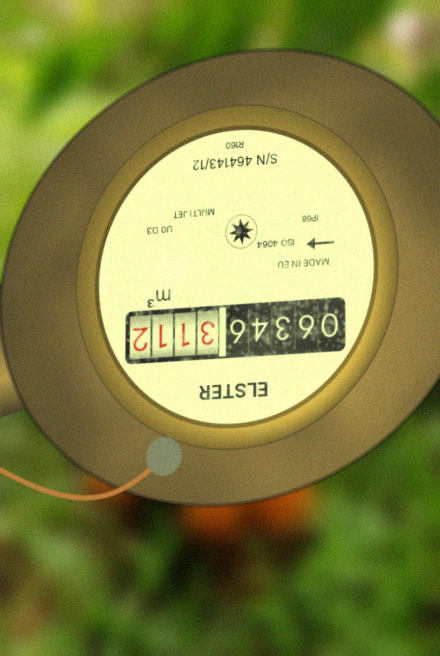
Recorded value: {"value": 6346.3112, "unit": "m³"}
